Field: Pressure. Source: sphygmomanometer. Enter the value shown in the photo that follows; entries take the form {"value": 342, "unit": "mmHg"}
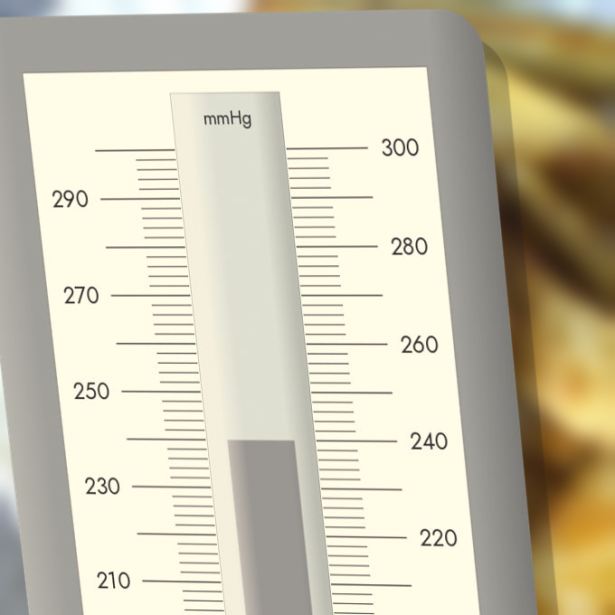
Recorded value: {"value": 240, "unit": "mmHg"}
